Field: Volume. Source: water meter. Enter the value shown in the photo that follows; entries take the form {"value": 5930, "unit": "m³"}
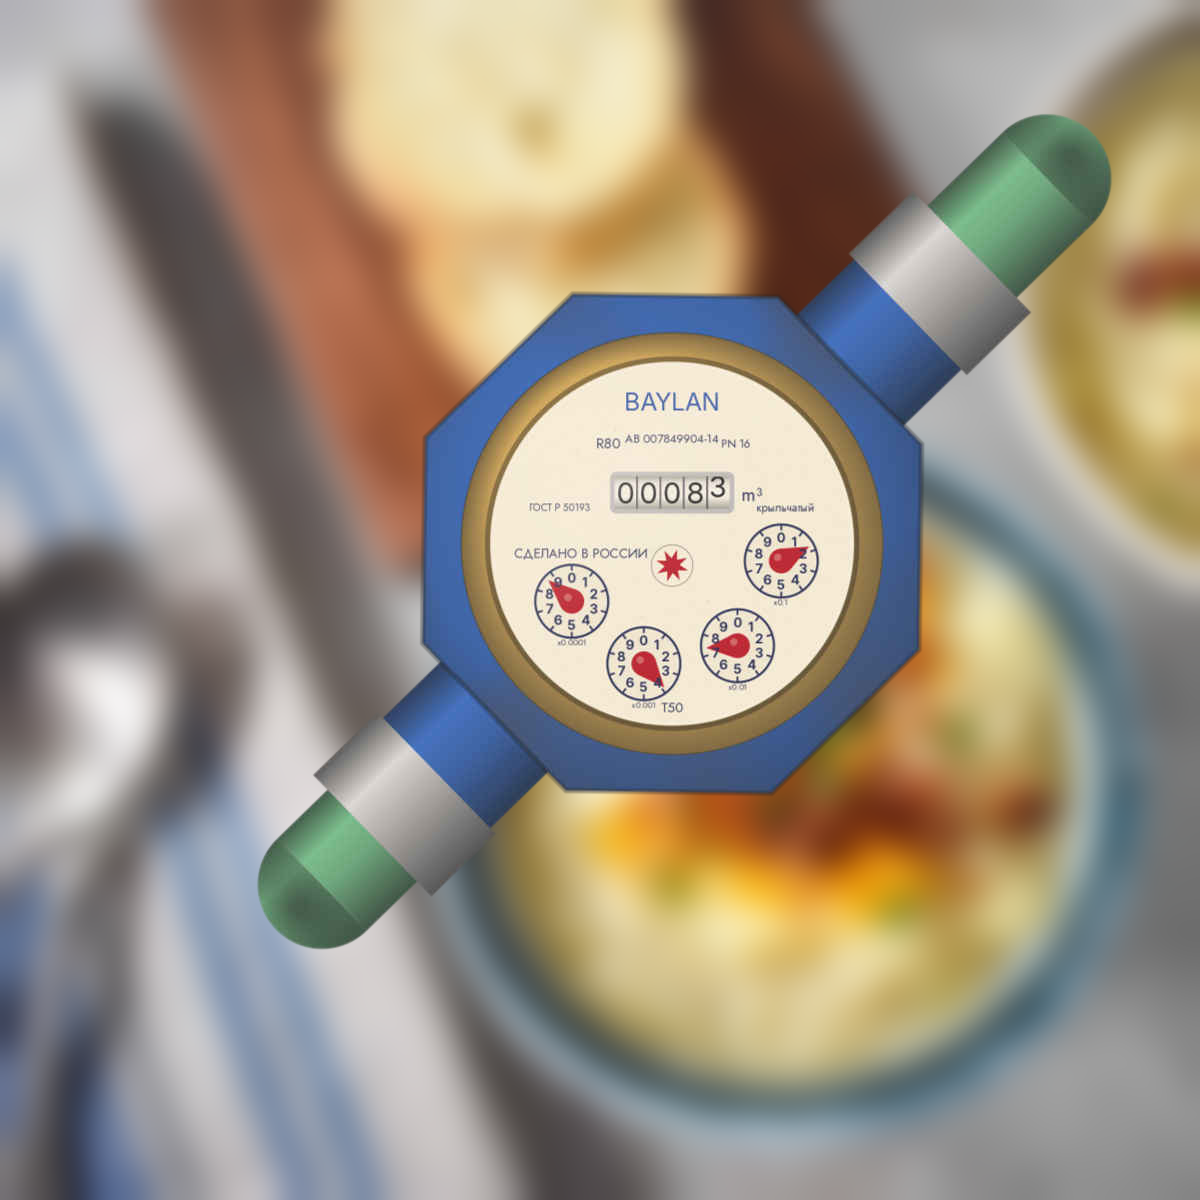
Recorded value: {"value": 83.1738, "unit": "m³"}
